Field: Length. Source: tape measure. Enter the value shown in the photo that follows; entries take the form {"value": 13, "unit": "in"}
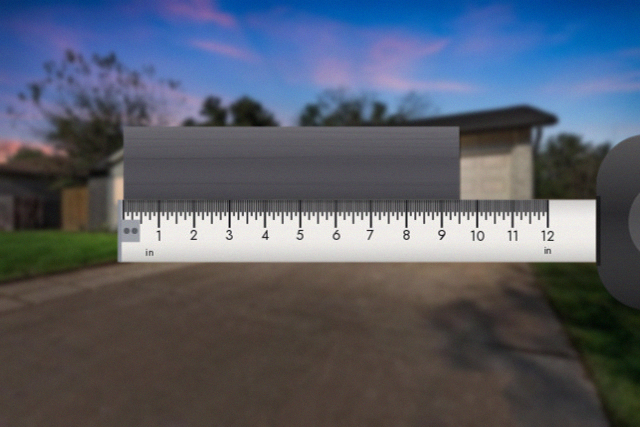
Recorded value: {"value": 9.5, "unit": "in"}
